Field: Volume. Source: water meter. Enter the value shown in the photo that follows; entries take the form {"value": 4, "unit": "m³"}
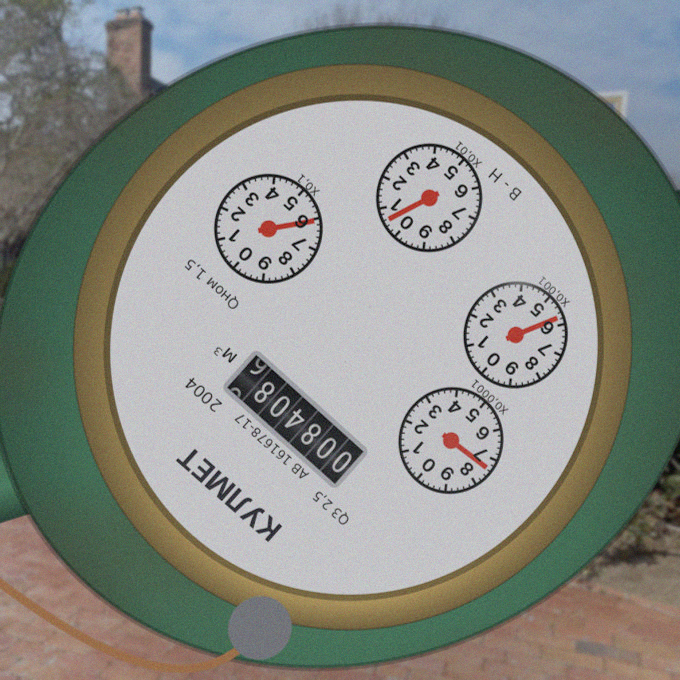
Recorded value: {"value": 84085.6057, "unit": "m³"}
